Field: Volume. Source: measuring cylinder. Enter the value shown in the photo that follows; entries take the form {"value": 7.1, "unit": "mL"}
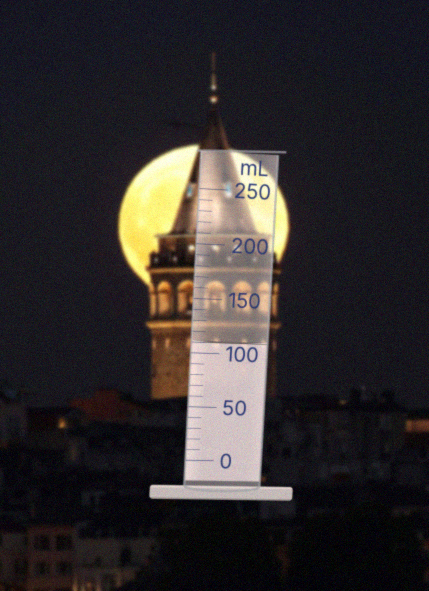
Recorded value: {"value": 110, "unit": "mL"}
